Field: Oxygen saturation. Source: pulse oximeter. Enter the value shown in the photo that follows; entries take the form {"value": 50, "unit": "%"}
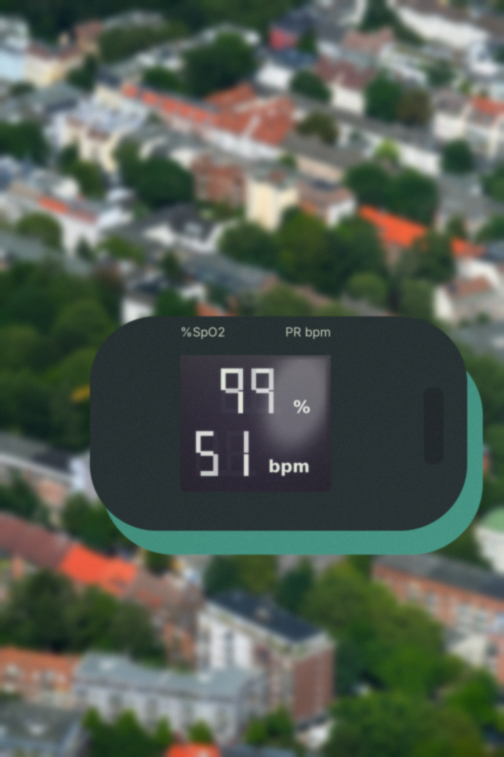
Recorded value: {"value": 99, "unit": "%"}
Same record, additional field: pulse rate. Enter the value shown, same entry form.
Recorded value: {"value": 51, "unit": "bpm"}
